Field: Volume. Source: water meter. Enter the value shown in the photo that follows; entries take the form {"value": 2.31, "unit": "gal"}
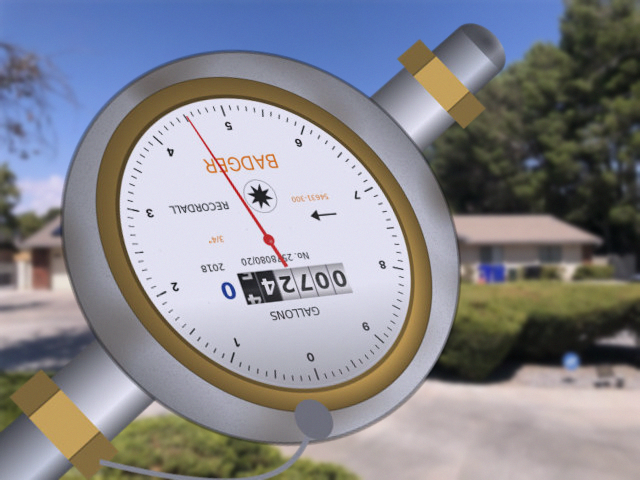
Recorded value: {"value": 72444.5, "unit": "gal"}
